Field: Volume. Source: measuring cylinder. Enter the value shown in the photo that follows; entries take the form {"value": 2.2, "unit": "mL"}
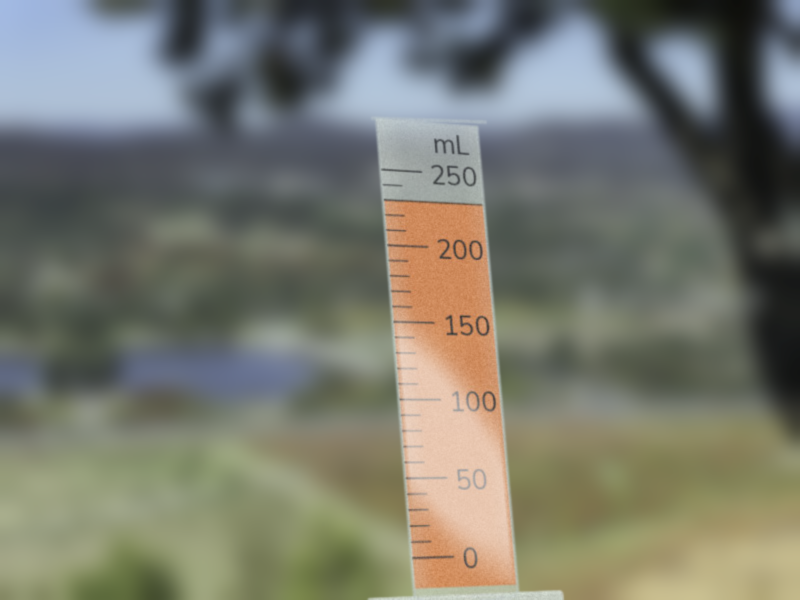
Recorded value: {"value": 230, "unit": "mL"}
